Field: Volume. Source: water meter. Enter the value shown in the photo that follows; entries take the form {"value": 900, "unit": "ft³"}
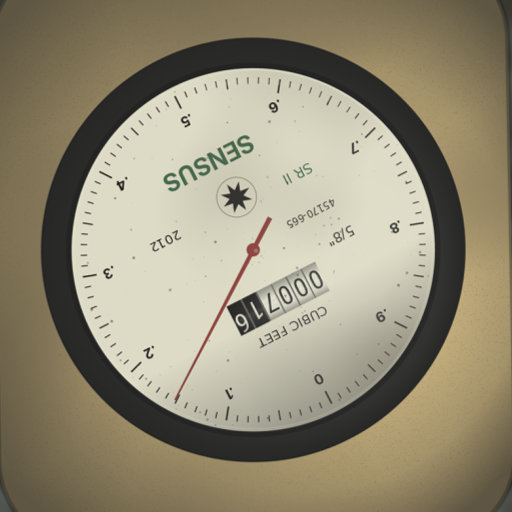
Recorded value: {"value": 716.15, "unit": "ft³"}
